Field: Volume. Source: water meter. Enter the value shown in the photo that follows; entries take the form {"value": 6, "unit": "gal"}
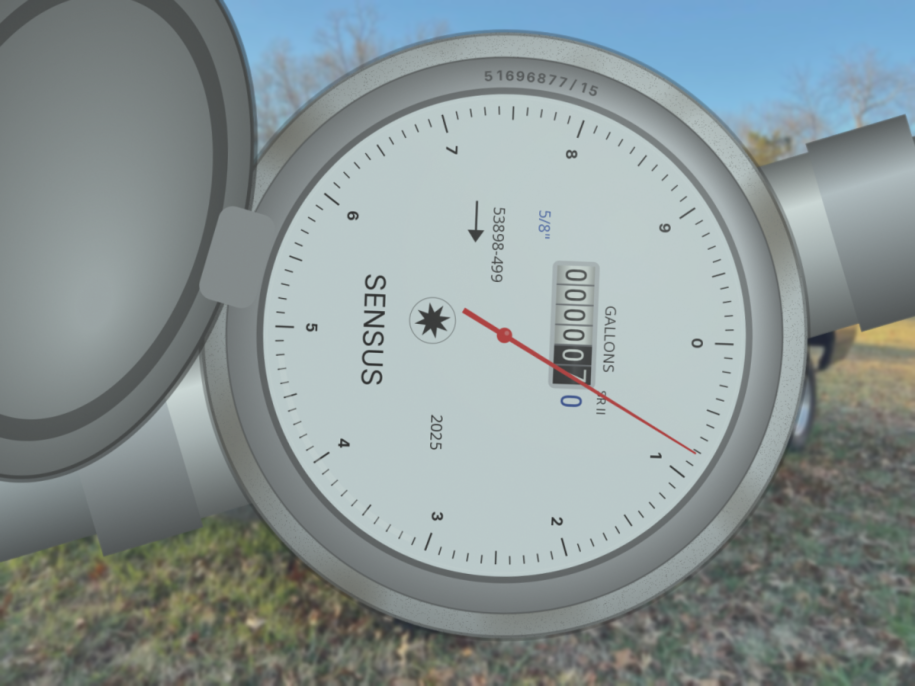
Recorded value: {"value": 70.8, "unit": "gal"}
